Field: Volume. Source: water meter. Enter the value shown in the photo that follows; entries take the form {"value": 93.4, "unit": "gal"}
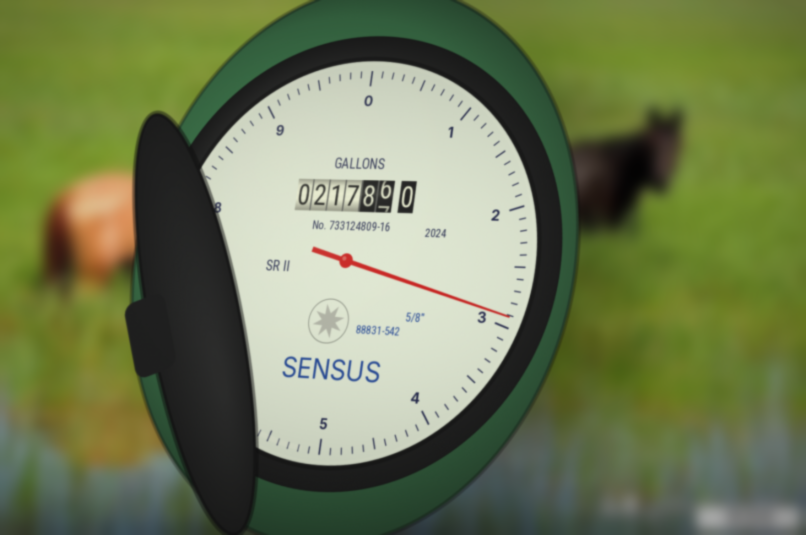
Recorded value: {"value": 217862.9, "unit": "gal"}
